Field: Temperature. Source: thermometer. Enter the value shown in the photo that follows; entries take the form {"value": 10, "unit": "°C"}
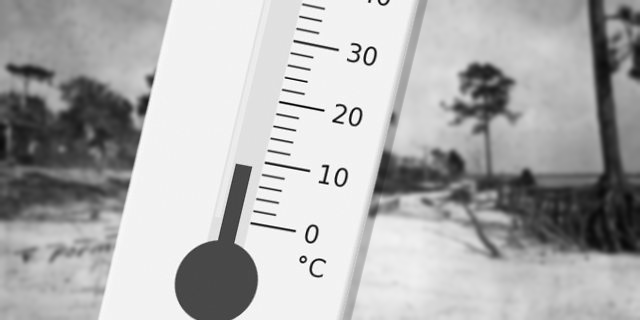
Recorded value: {"value": 9, "unit": "°C"}
